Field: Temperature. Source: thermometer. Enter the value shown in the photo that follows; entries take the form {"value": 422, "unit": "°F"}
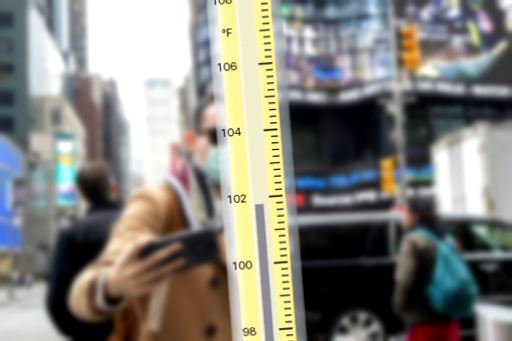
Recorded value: {"value": 101.8, "unit": "°F"}
